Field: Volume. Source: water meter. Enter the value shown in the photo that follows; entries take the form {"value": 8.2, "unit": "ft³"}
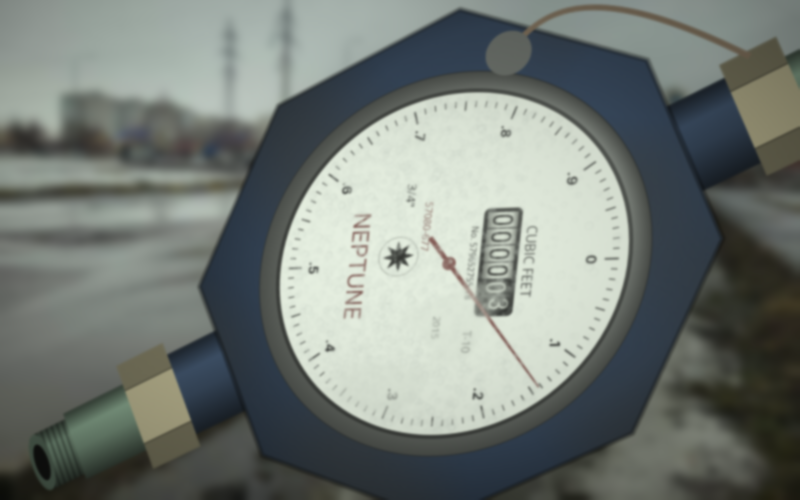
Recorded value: {"value": 3.14, "unit": "ft³"}
